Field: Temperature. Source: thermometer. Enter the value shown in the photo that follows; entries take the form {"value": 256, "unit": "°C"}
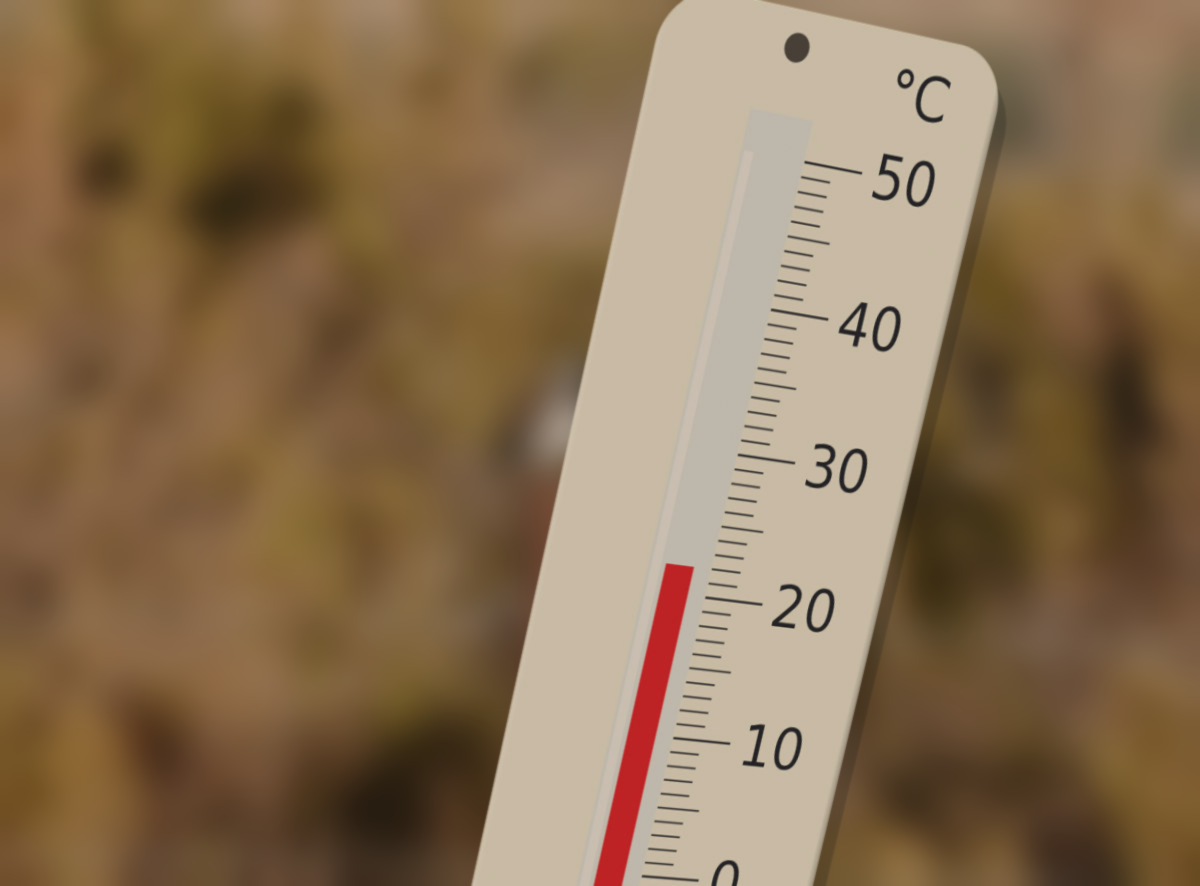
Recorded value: {"value": 22, "unit": "°C"}
